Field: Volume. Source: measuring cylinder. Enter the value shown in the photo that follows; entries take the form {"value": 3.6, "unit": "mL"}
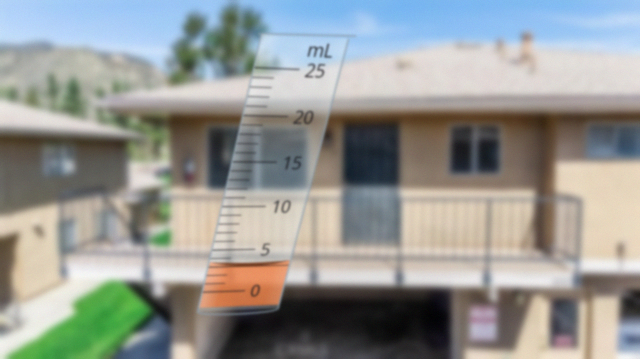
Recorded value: {"value": 3, "unit": "mL"}
